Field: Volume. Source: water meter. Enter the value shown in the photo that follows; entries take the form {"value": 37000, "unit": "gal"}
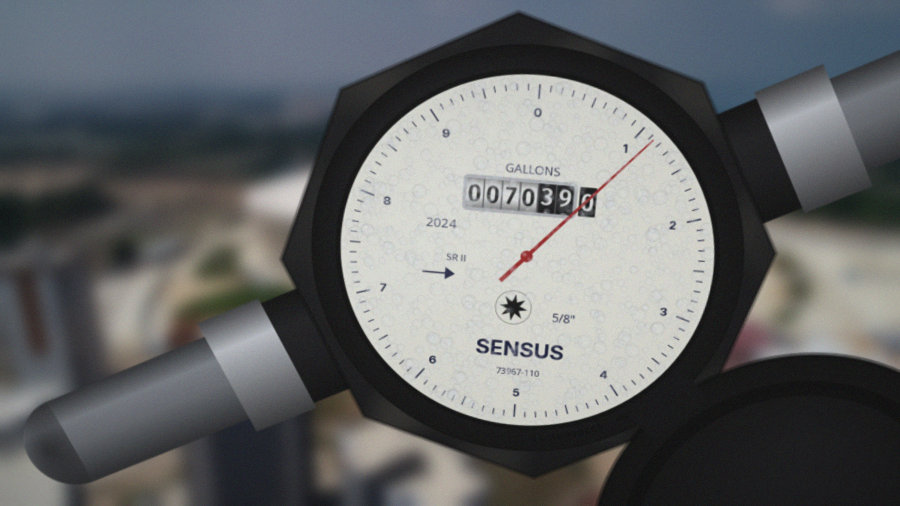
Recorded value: {"value": 70391.1, "unit": "gal"}
